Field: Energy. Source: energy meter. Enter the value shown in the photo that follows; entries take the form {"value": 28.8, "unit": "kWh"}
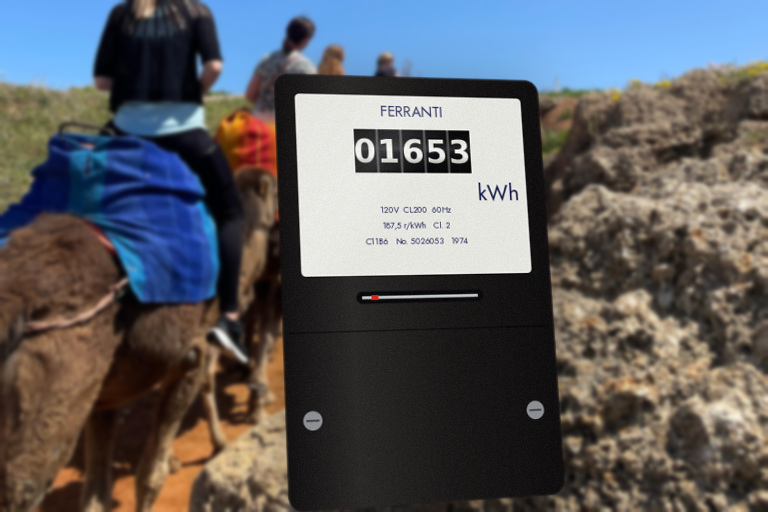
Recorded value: {"value": 1653, "unit": "kWh"}
